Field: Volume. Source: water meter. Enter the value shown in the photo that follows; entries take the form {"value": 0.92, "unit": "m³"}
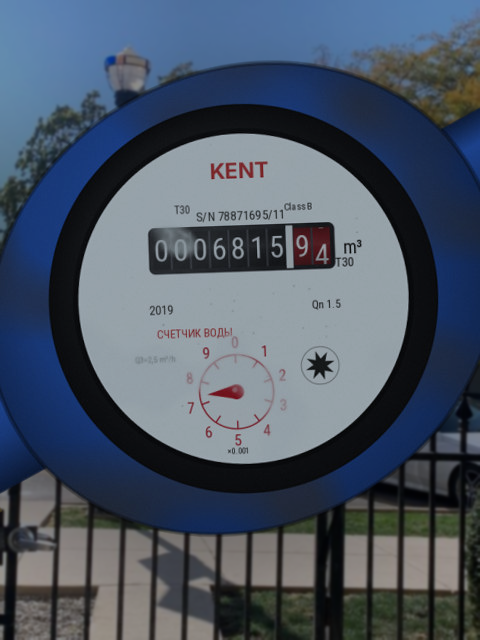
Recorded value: {"value": 6815.937, "unit": "m³"}
